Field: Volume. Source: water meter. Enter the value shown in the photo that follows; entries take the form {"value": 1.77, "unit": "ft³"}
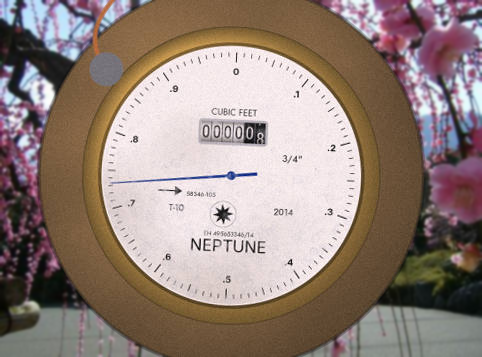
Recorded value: {"value": 7.73, "unit": "ft³"}
